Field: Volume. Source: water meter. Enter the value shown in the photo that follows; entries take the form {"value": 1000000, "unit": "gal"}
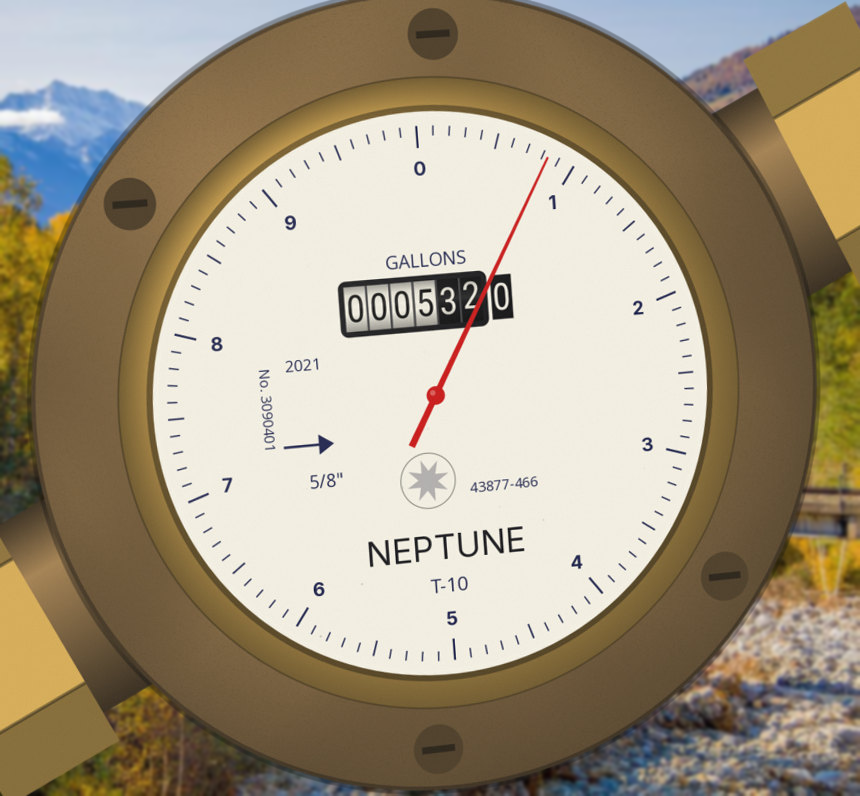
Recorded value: {"value": 5320.8, "unit": "gal"}
